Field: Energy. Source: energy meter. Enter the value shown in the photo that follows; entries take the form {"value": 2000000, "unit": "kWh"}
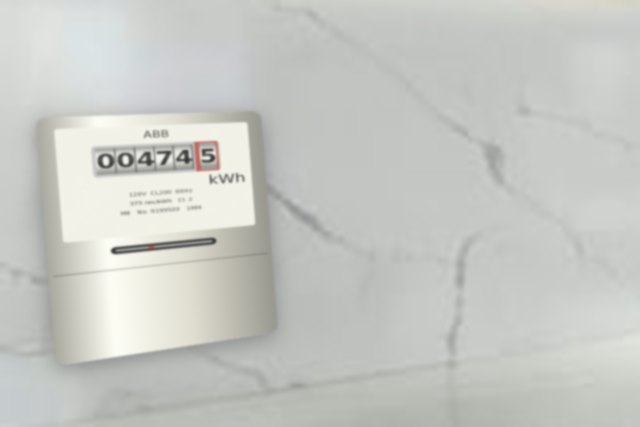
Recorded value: {"value": 474.5, "unit": "kWh"}
